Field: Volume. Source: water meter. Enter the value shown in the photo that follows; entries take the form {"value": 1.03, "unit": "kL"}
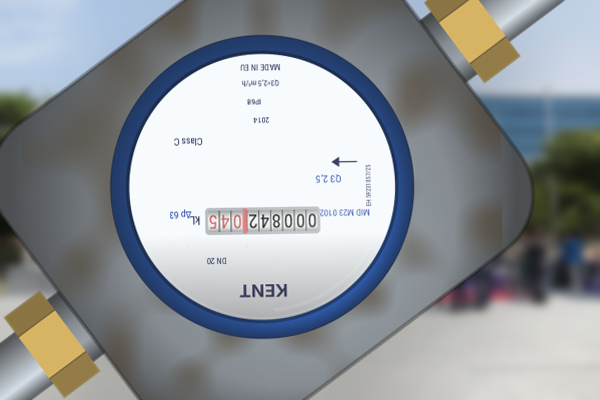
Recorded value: {"value": 842.045, "unit": "kL"}
